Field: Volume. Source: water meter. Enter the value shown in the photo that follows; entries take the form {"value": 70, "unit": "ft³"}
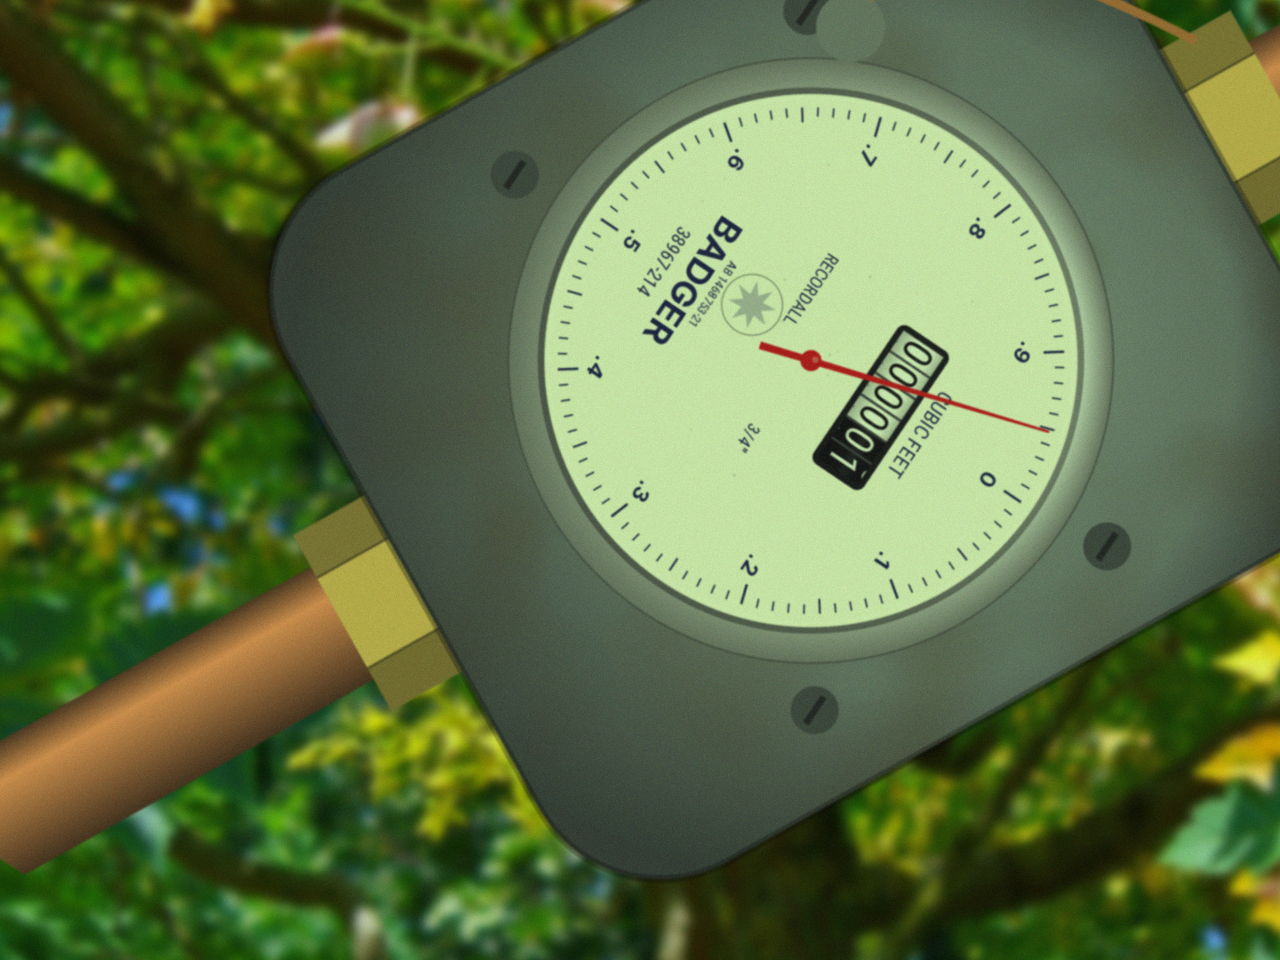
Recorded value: {"value": 0.95, "unit": "ft³"}
